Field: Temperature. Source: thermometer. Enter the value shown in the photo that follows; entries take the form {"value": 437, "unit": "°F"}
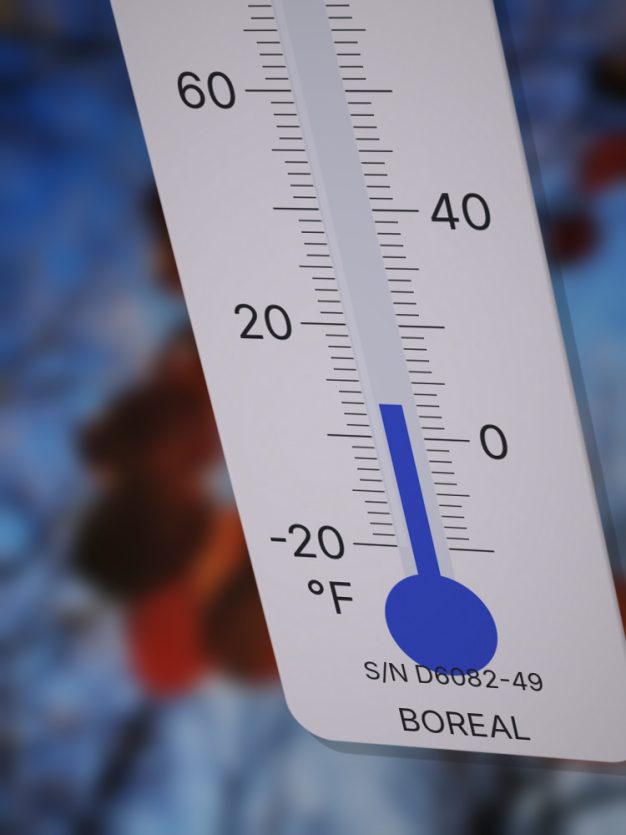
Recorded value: {"value": 6, "unit": "°F"}
